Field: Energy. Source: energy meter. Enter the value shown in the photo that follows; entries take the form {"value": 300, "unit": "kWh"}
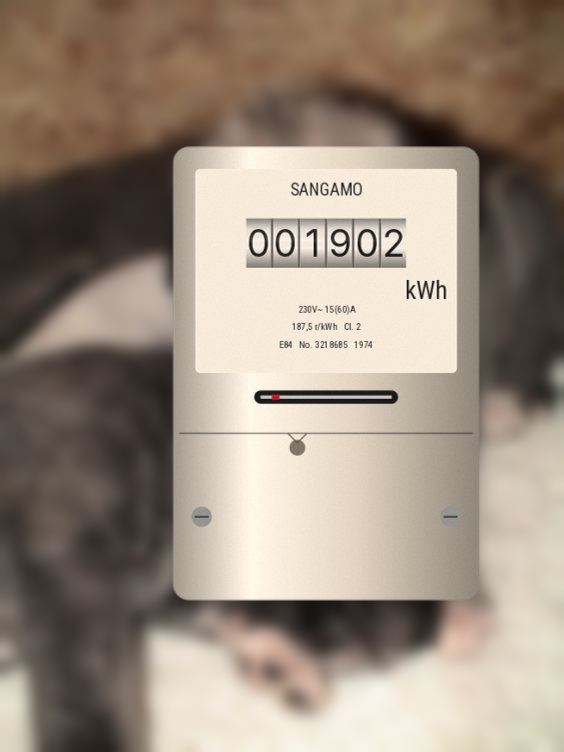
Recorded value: {"value": 1902, "unit": "kWh"}
